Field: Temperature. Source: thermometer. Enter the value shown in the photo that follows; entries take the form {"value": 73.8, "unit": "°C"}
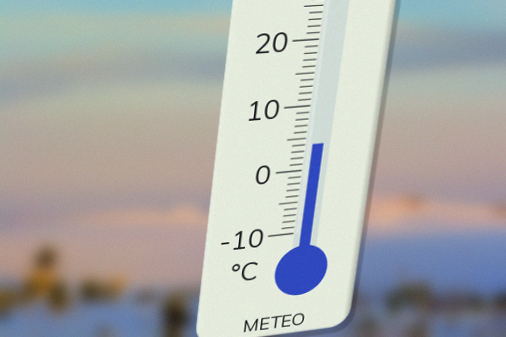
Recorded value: {"value": 4, "unit": "°C"}
